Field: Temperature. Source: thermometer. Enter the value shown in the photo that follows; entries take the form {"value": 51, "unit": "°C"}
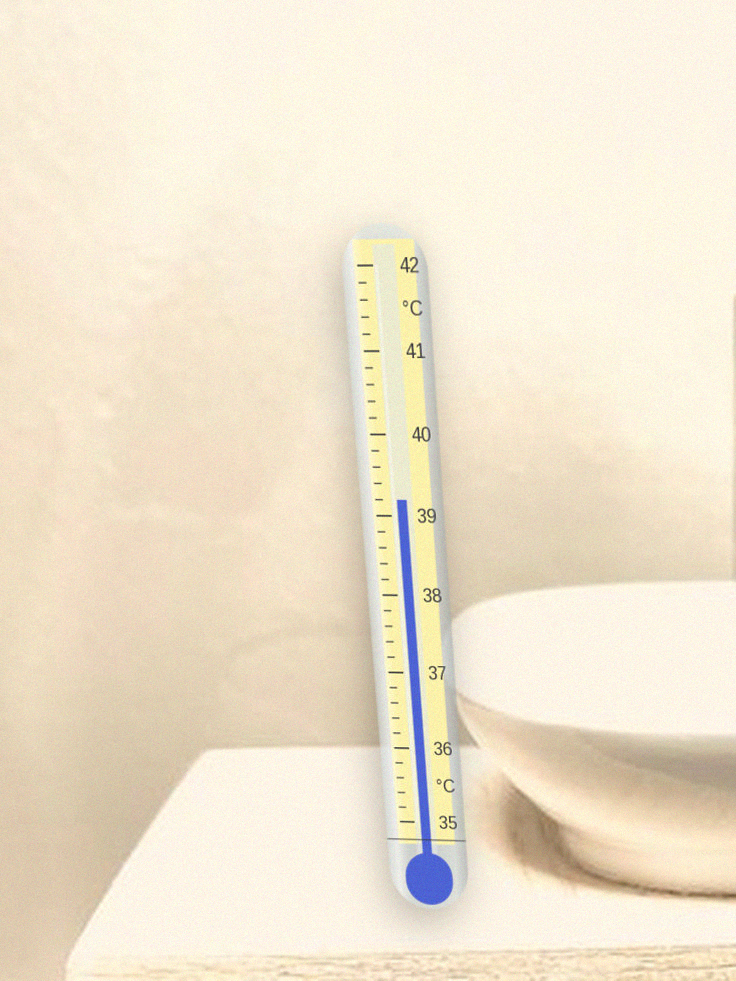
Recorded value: {"value": 39.2, "unit": "°C"}
